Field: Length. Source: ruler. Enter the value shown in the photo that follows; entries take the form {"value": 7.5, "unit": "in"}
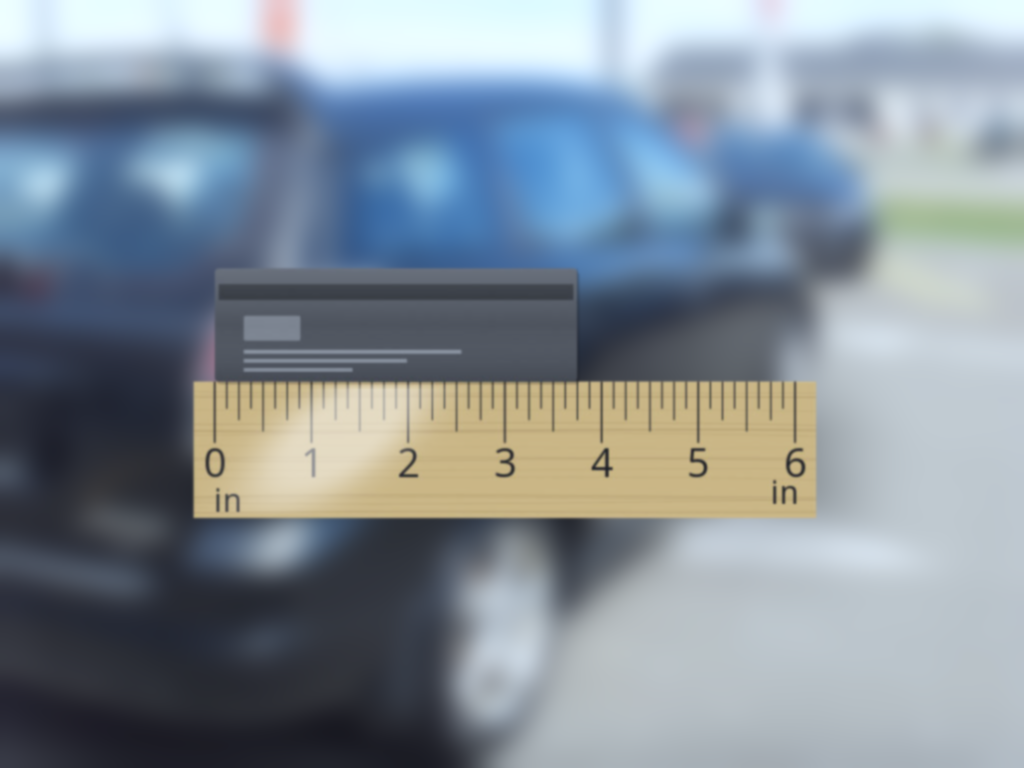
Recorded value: {"value": 3.75, "unit": "in"}
